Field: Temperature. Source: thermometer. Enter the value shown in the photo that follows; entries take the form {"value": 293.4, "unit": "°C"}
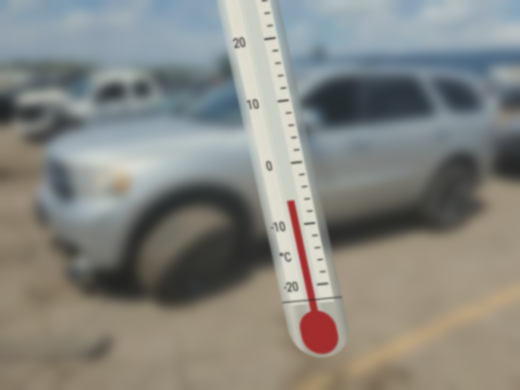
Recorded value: {"value": -6, "unit": "°C"}
